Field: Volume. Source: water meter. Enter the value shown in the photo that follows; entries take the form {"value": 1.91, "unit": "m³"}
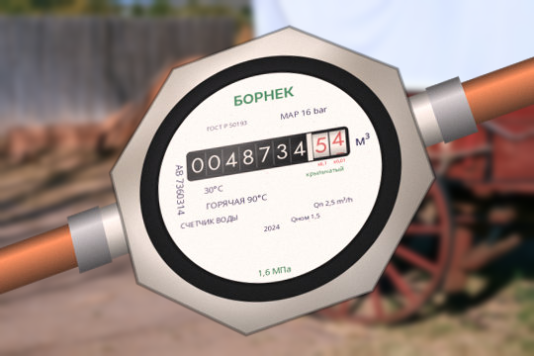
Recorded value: {"value": 48734.54, "unit": "m³"}
